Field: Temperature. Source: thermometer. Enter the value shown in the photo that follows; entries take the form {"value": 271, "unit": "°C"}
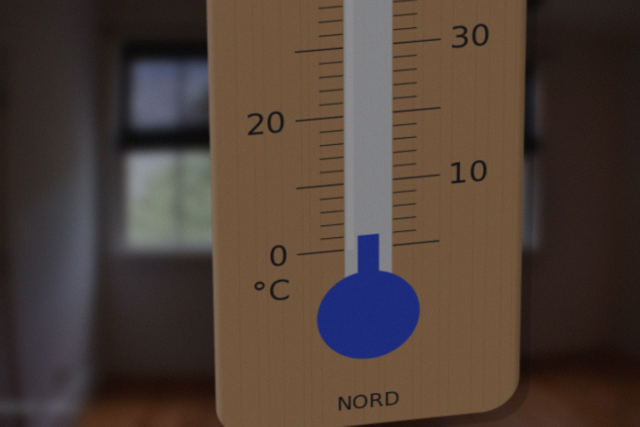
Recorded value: {"value": 2, "unit": "°C"}
